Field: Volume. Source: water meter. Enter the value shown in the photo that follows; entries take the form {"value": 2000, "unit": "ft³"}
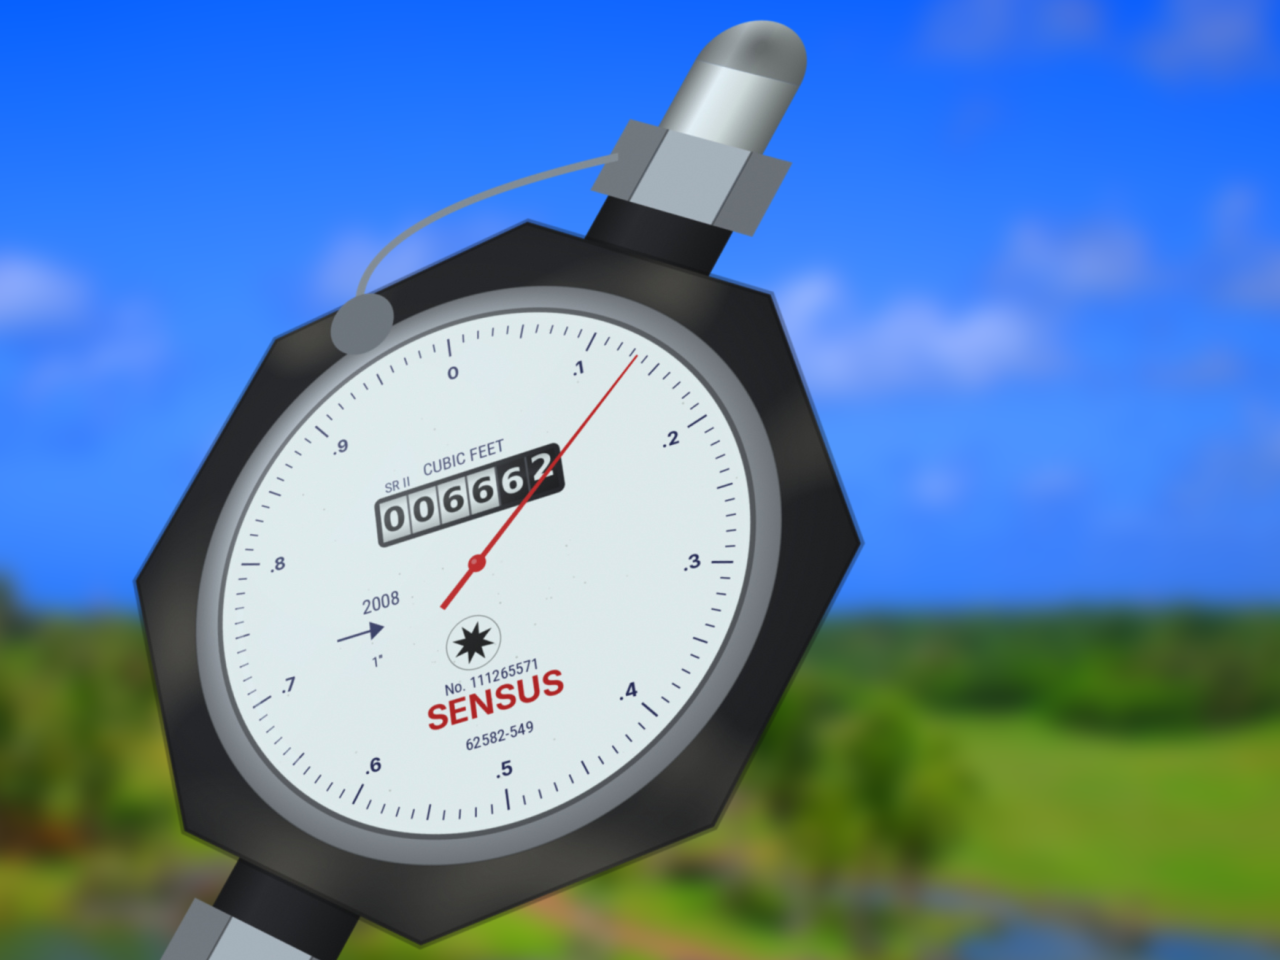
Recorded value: {"value": 6662.13, "unit": "ft³"}
